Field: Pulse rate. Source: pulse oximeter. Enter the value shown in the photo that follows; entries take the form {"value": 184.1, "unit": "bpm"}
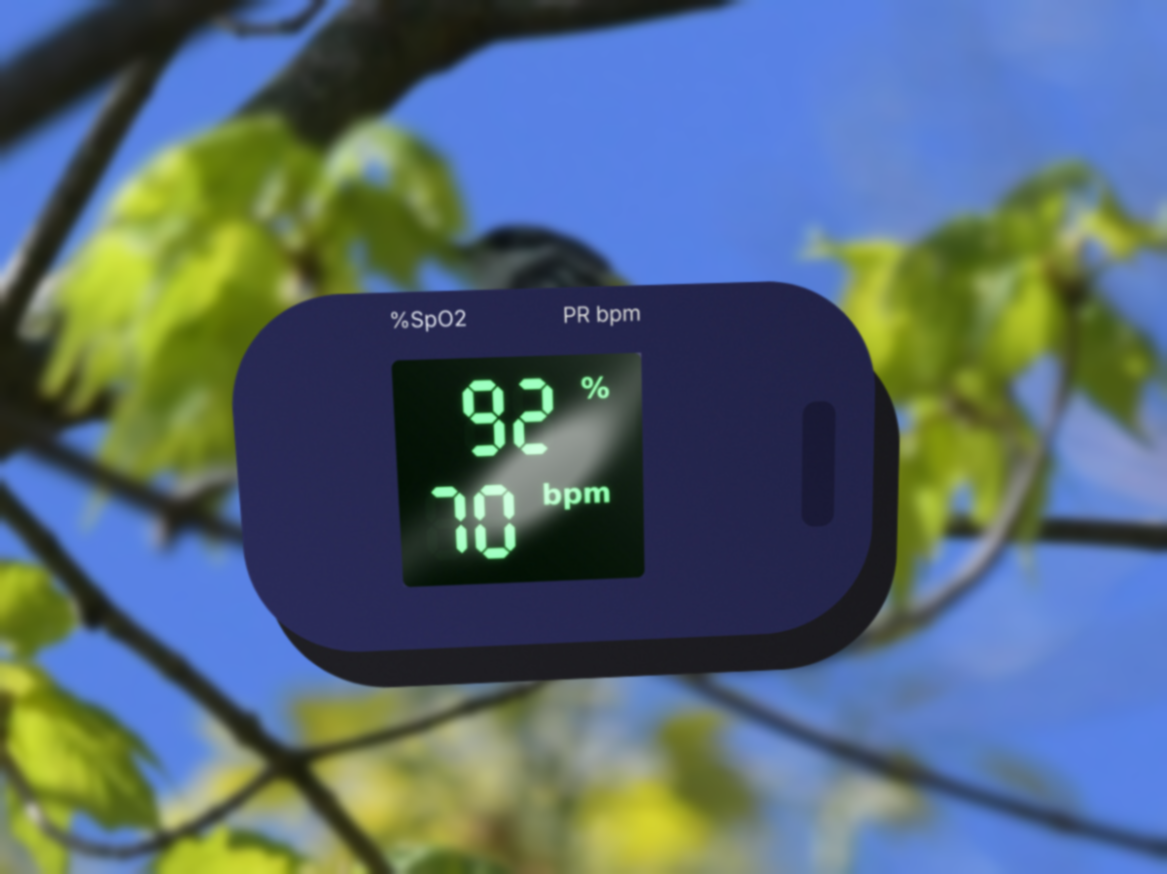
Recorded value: {"value": 70, "unit": "bpm"}
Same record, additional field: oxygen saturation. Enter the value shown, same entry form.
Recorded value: {"value": 92, "unit": "%"}
